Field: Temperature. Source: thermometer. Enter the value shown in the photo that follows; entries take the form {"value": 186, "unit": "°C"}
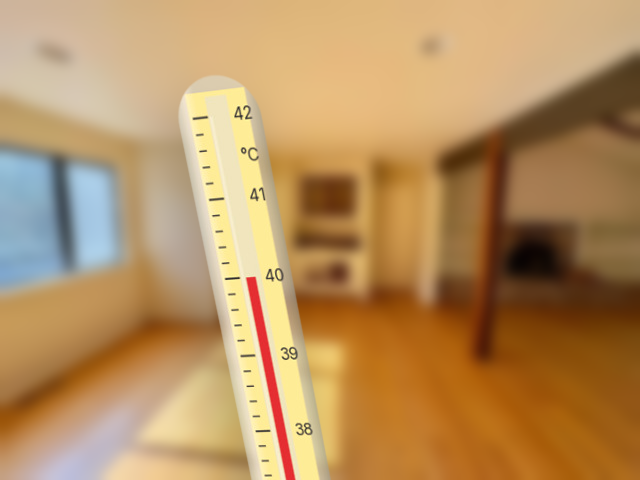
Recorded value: {"value": 40, "unit": "°C"}
